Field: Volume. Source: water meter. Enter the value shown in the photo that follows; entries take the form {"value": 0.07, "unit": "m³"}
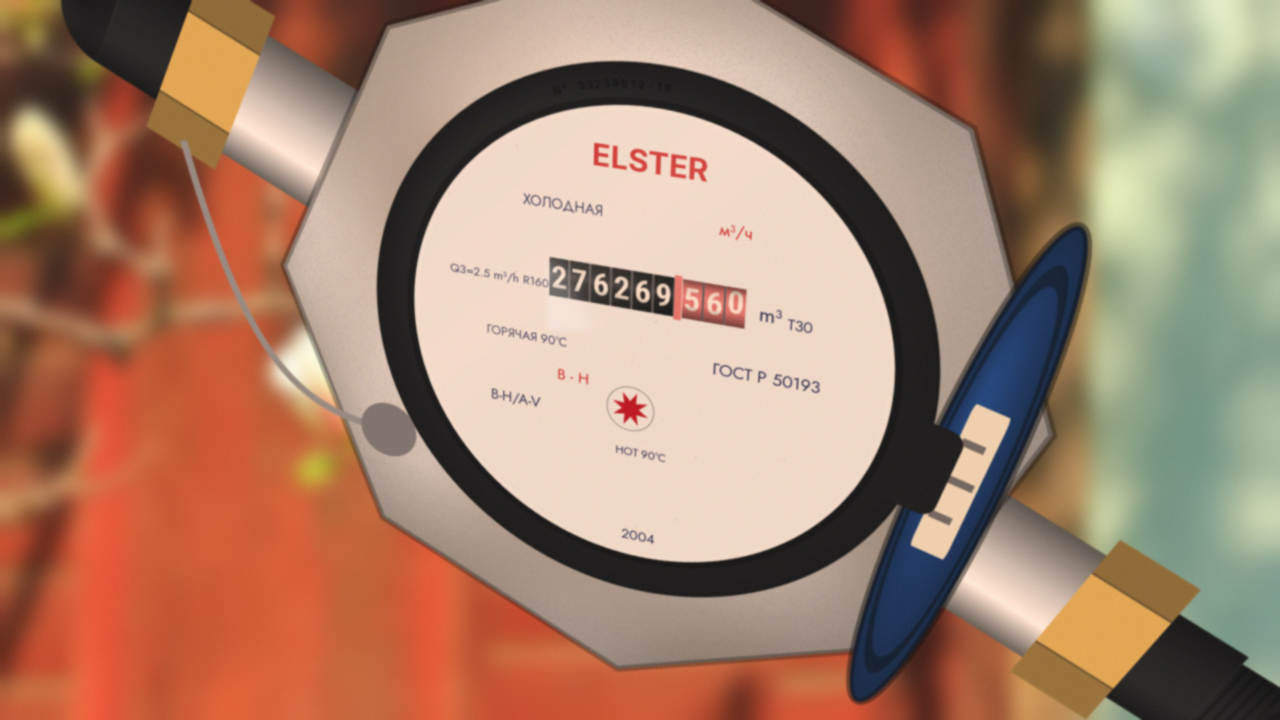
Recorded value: {"value": 276269.560, "unit": "m³"}
